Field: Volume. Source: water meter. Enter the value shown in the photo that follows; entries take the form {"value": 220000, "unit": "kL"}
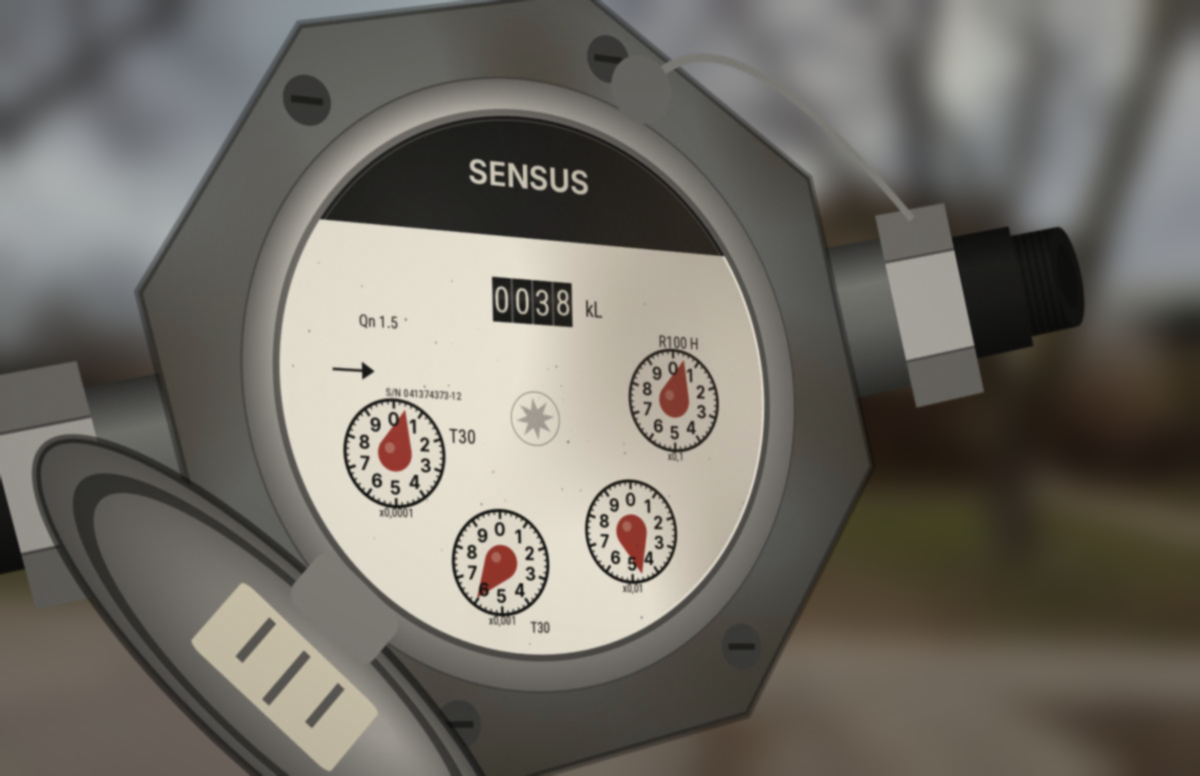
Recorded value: {"value": 38.0460, "unit": "kL"}
